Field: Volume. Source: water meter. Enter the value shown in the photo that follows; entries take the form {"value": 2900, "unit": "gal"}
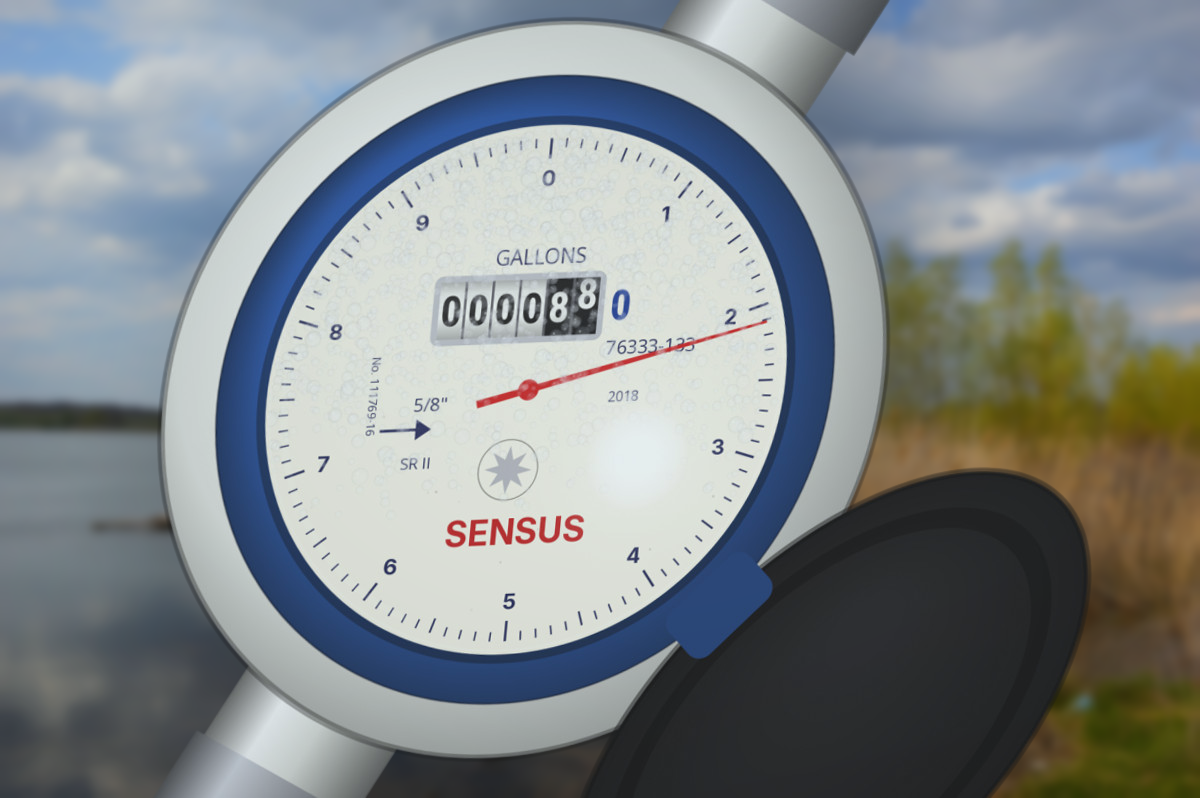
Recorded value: {"value": 882.1, "unit": "gal"}
